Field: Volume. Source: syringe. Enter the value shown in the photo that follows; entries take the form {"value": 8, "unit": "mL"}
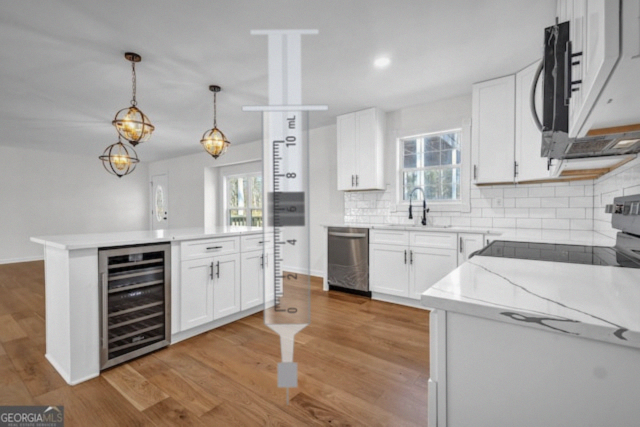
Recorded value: {"value": 5, "unit": "mL"}
